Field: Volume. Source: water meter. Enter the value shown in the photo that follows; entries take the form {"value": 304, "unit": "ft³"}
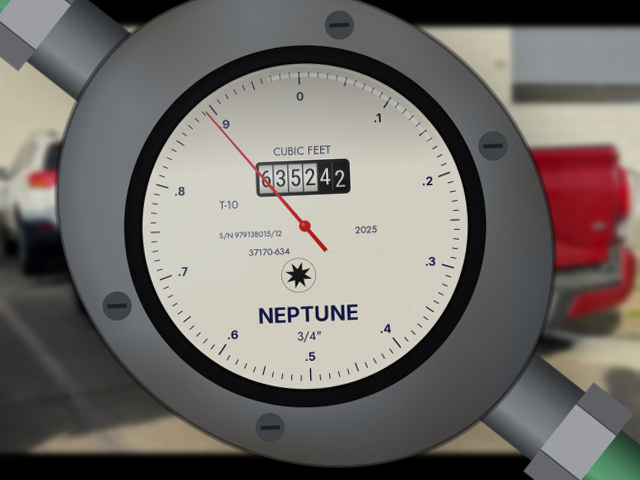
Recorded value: {"value": 635241.89, "unit": "ft³"}
